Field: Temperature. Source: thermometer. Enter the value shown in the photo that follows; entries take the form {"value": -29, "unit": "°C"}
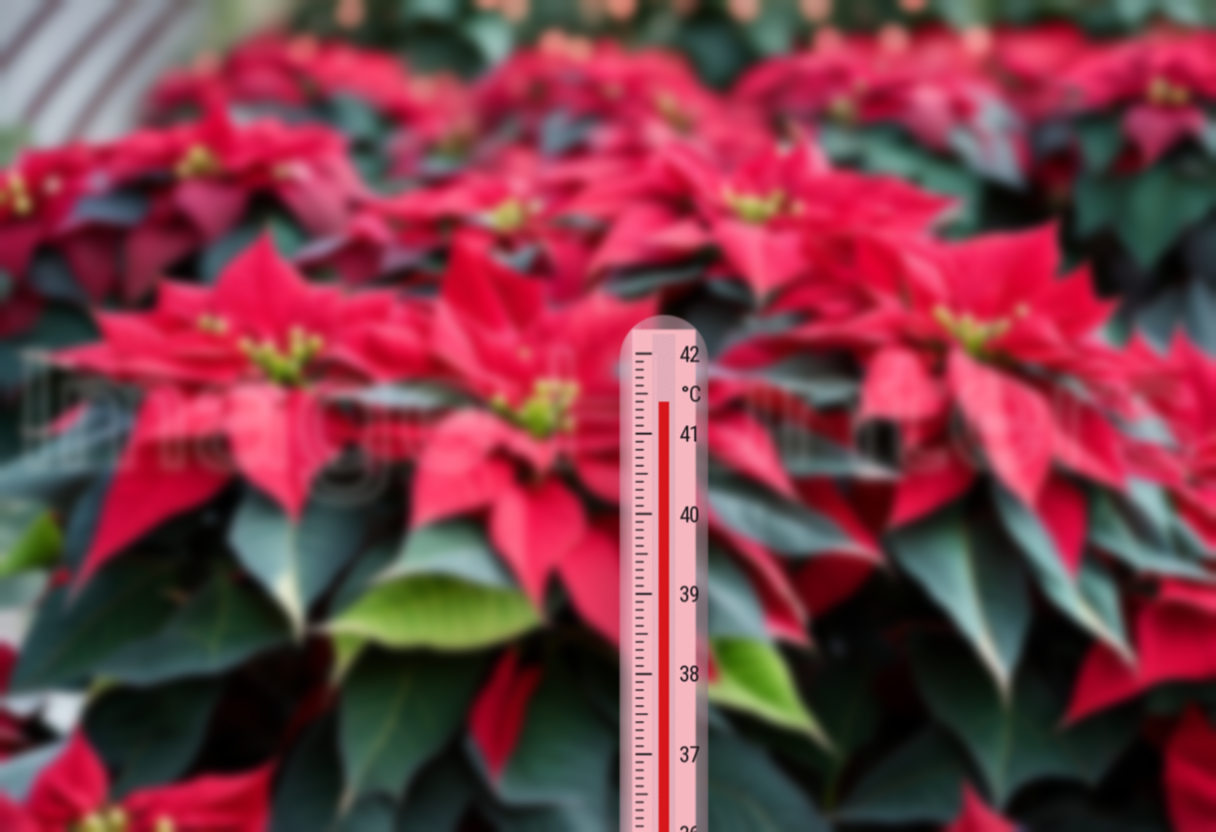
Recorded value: {"value": 41.4, "unit": "°C"}
